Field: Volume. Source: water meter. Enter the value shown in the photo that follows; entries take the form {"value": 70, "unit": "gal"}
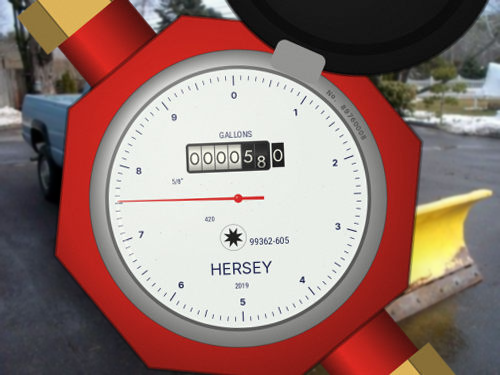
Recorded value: {"value": 577.5, "unit": "gal"}
